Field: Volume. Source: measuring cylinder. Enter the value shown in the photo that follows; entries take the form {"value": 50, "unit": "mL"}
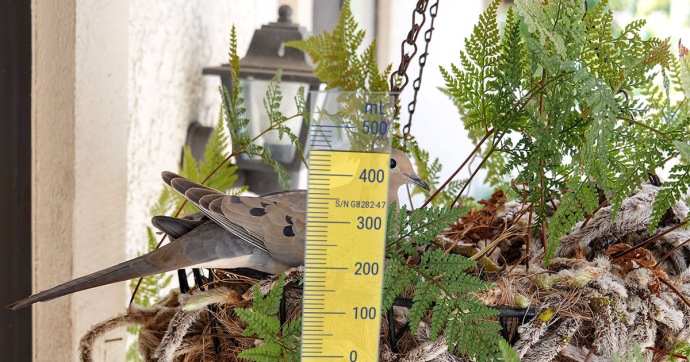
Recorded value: {"value": 450, "unit": "mL"}
